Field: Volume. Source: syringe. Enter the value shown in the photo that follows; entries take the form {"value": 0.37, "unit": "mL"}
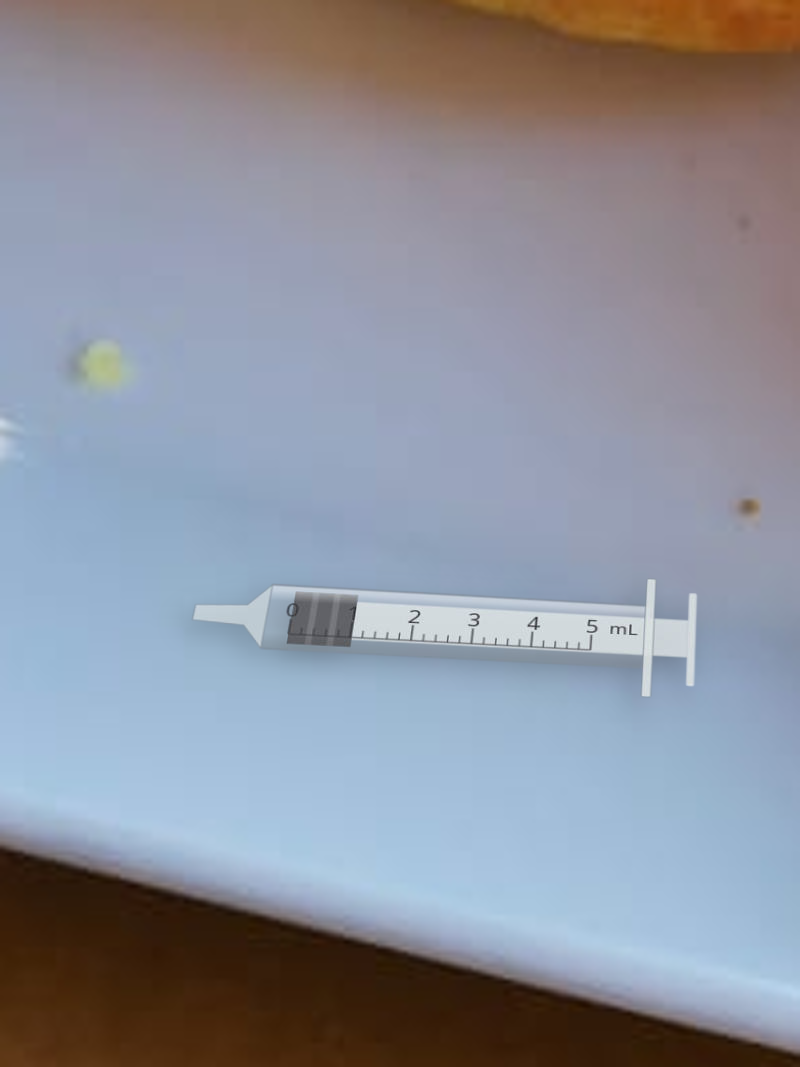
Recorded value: {"value": 0, "unit": "mL"}
